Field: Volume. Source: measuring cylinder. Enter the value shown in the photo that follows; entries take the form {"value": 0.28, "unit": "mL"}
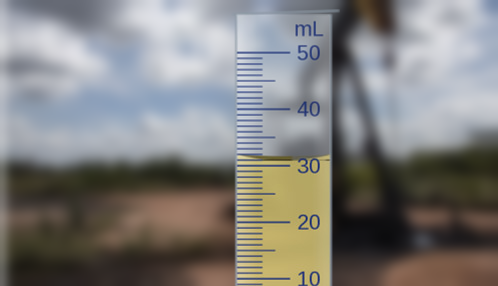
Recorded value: {"value": 31, "unit": "mL"}
